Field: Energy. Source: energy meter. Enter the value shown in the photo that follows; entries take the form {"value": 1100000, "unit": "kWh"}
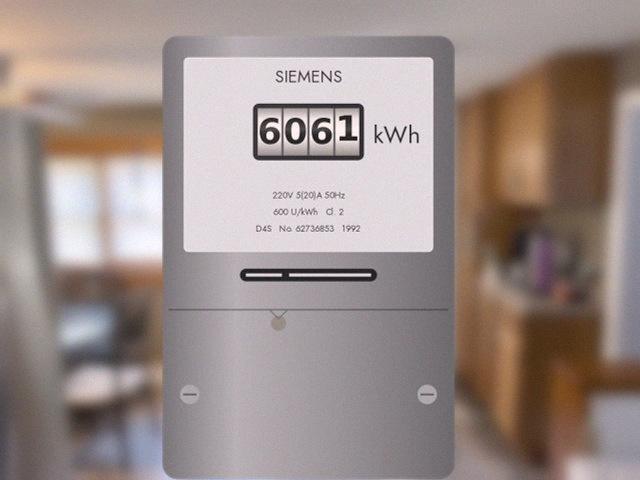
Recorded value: {"value": 6061, "unit": "kWh"}
